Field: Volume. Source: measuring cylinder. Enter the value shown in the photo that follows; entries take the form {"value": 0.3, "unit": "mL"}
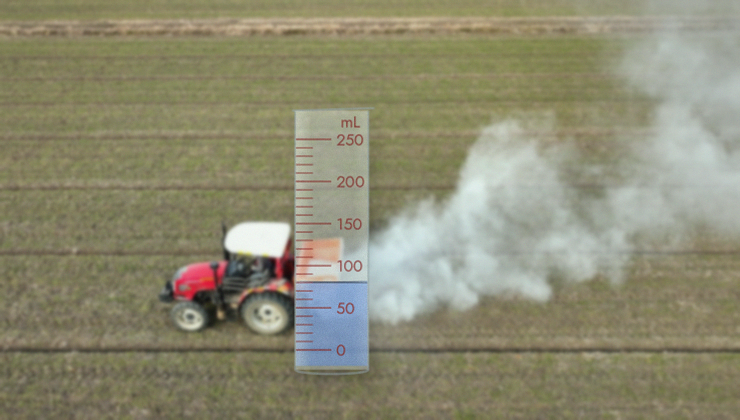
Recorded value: {"value": 80, "unit": "mL"}
